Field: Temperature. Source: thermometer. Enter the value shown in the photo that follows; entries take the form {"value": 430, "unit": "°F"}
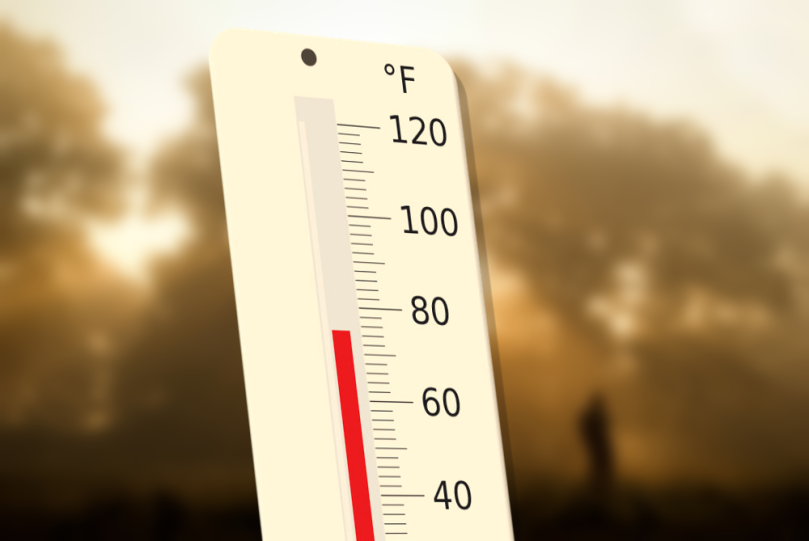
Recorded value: {"value": 75, "unit": "°F"}
